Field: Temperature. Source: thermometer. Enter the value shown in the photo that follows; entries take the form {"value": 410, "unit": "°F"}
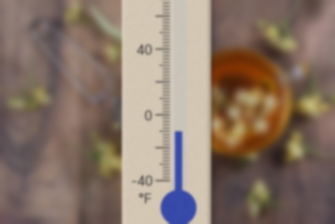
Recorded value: {"value": -10, "unit": "°F"}
